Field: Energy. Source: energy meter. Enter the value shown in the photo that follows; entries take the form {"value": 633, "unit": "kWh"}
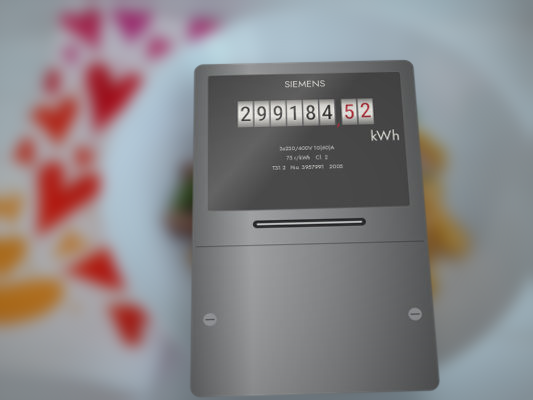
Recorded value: {"value": 299184.52, "unit": "kWh"}
